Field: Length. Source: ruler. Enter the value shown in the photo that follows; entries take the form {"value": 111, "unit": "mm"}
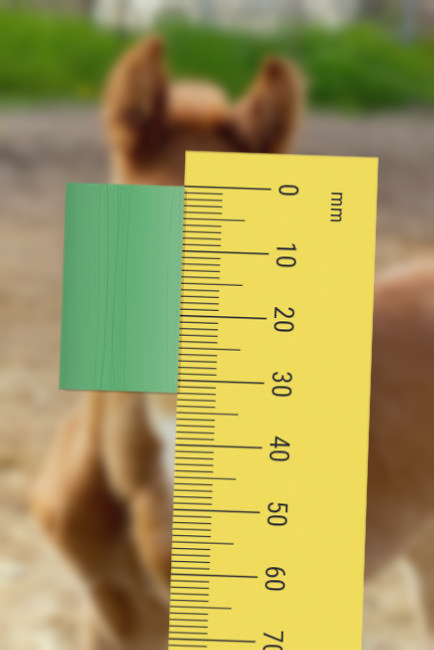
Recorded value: {"value": 32, "unit": "mm"}
